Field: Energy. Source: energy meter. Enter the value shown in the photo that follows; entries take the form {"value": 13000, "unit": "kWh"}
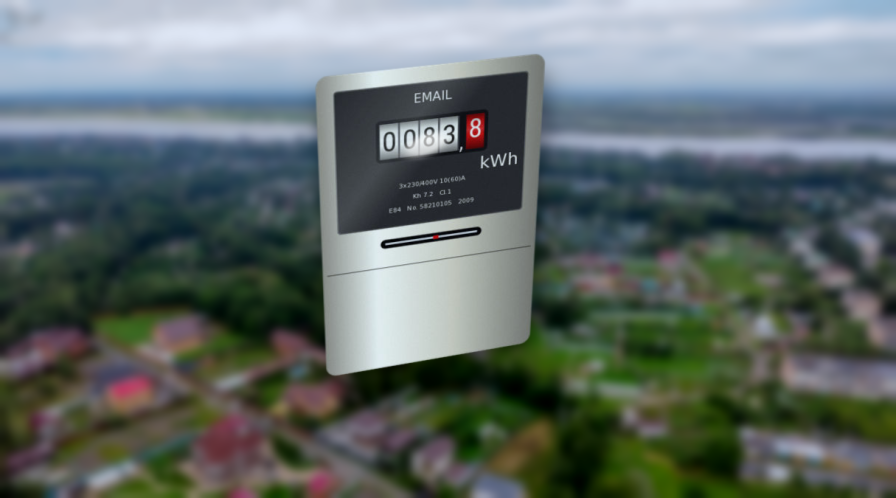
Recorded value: {"value": 83.8, "unit": "kWh"}
